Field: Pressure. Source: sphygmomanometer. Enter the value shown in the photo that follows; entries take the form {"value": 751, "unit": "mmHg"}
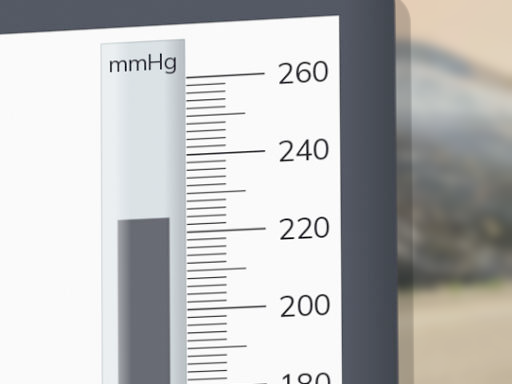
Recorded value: {"value": 224, "unit": "mmHg"}
